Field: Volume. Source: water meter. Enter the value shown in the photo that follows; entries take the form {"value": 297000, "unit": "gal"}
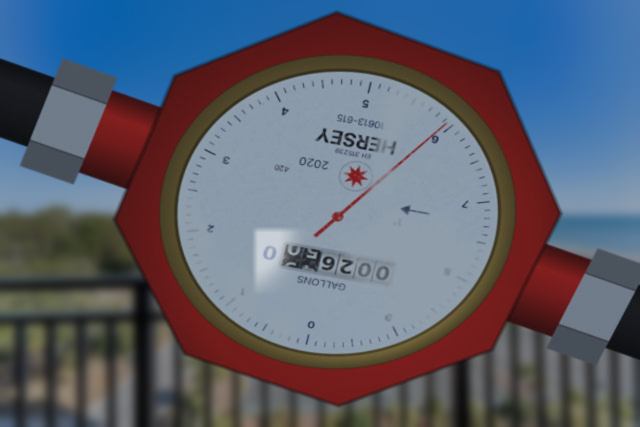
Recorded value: {"value": 26495.9, "unit": "gal"}
